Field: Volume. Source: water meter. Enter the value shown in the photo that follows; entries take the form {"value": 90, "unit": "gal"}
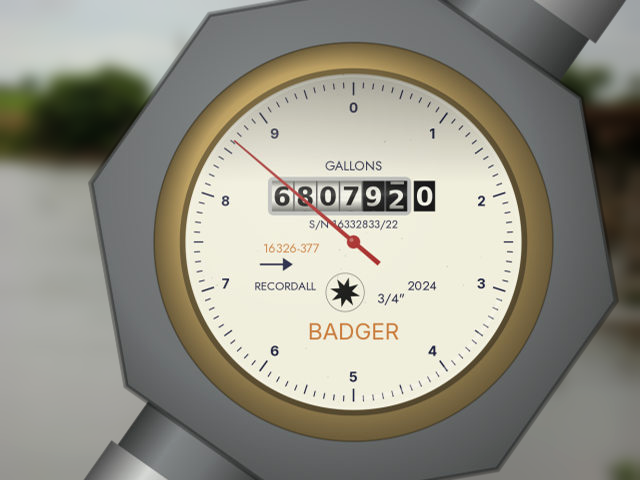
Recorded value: {"value": 6807918.6, "unit": "gal"}
